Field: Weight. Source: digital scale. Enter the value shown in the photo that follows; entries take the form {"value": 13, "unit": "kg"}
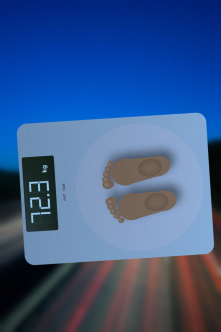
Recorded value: {"value": 72.3, "unit": "kg"}
